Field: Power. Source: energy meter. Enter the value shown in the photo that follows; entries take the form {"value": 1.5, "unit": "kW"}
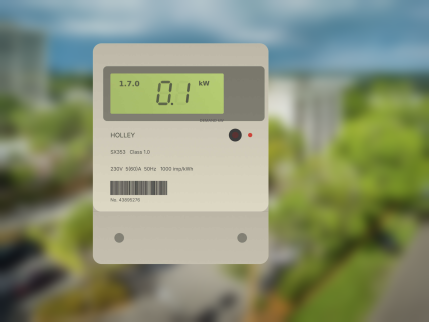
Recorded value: {"value": 0.1, "unit": "kW"}
